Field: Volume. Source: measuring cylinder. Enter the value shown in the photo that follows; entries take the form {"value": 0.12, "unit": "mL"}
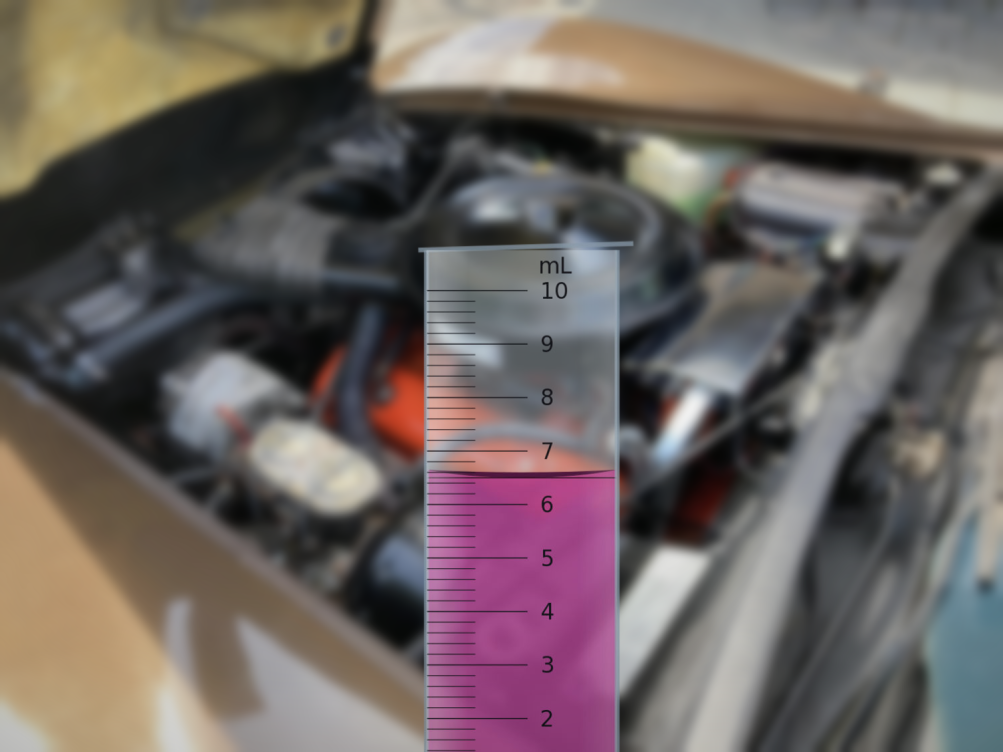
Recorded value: {"value": 6.5, "unit": "mL"}
